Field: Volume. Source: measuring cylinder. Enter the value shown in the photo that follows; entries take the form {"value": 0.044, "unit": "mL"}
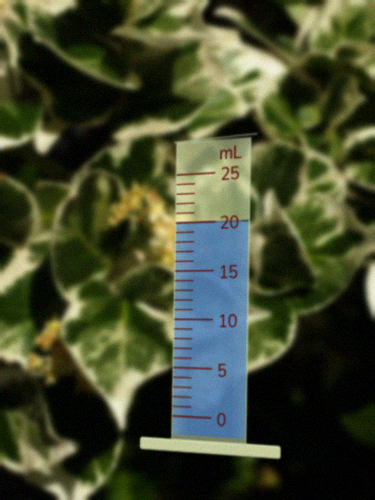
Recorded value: {"value": 20, "unit": "mL"}
